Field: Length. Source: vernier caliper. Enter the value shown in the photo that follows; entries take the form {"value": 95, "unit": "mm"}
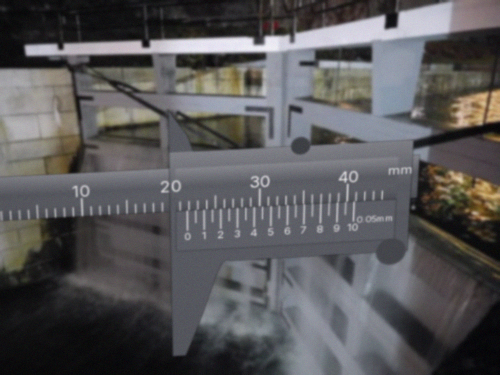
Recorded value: {"value": 21.8, "unit": "mm"}
